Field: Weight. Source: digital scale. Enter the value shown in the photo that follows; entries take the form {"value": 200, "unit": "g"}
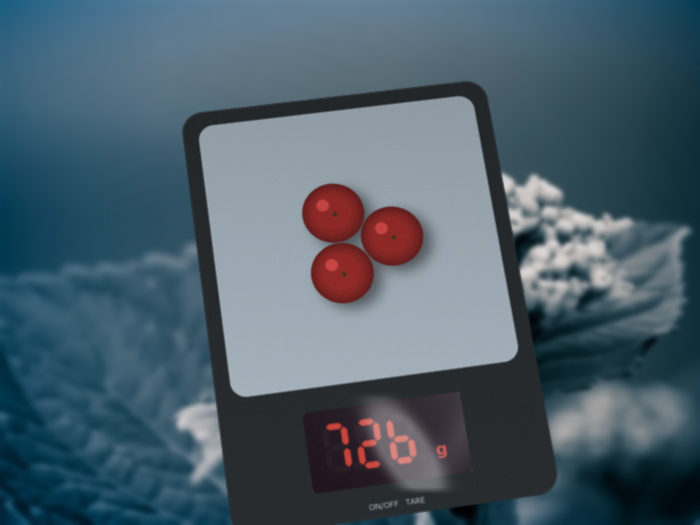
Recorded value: {"value": 726, "unit": "g"}
